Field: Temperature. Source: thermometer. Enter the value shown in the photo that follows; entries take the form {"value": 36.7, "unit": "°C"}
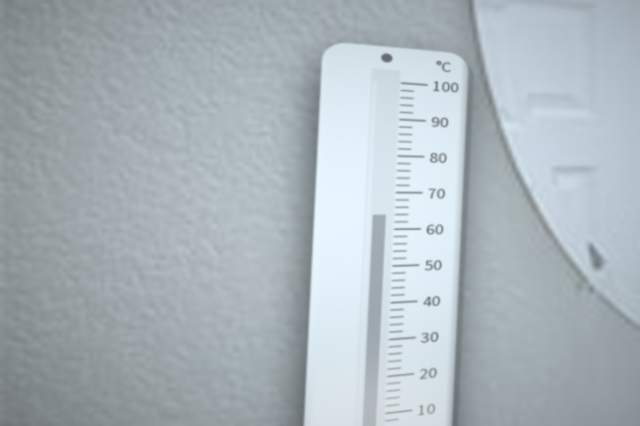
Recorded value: {"value": 64, "unit": "°C"}
